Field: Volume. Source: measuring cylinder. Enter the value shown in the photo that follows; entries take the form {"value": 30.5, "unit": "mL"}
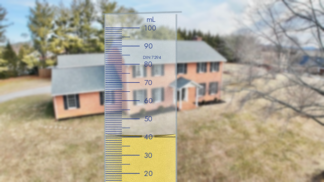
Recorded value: {"value": 40, "unit": "mL"}
